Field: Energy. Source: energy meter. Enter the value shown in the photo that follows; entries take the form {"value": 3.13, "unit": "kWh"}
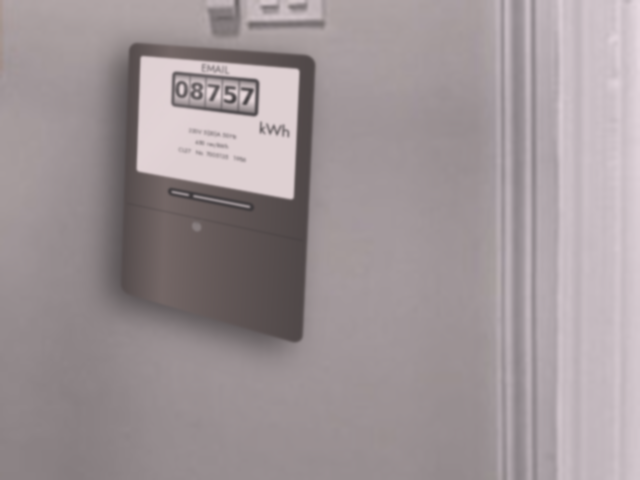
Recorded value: {"value": 8757, "unit": "kWh"}
